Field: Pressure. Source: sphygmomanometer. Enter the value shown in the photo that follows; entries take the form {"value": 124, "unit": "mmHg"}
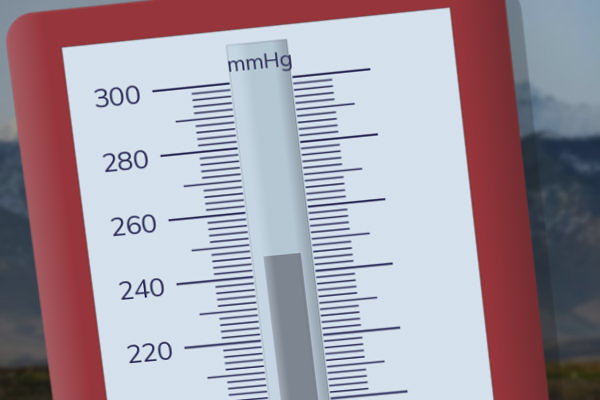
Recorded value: {"value": 246, "unit": "mmHg"}
